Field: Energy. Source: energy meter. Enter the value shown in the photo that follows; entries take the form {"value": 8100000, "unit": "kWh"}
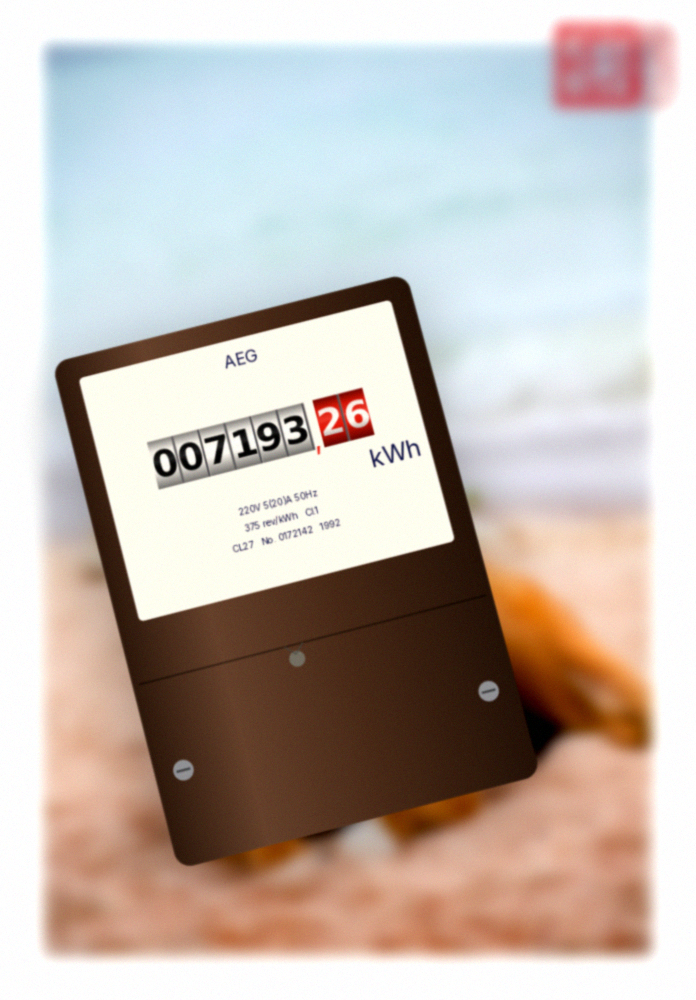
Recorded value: {"value": 7193.26, "unit": "kWh"}
